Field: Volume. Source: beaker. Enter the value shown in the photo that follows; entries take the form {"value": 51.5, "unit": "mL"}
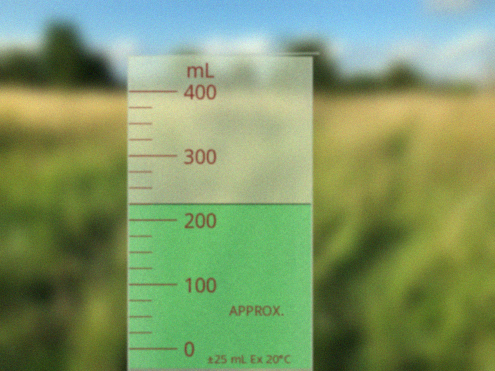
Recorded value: {"value": 225, "unit": "mL"}
